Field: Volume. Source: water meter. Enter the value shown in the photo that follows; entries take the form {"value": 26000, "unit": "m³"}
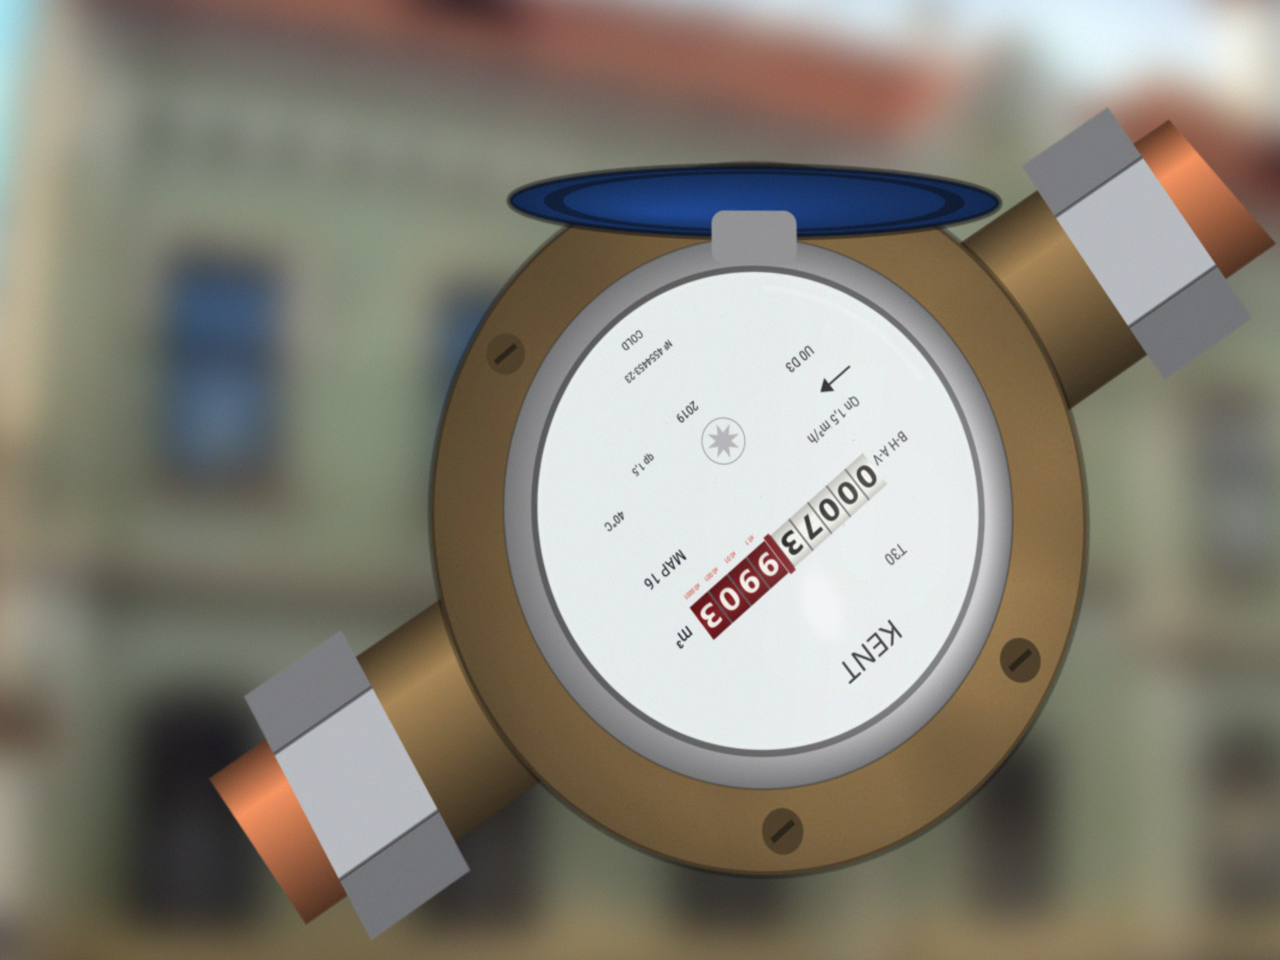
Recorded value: {"value": 73.9903, "unit": "m³"}
